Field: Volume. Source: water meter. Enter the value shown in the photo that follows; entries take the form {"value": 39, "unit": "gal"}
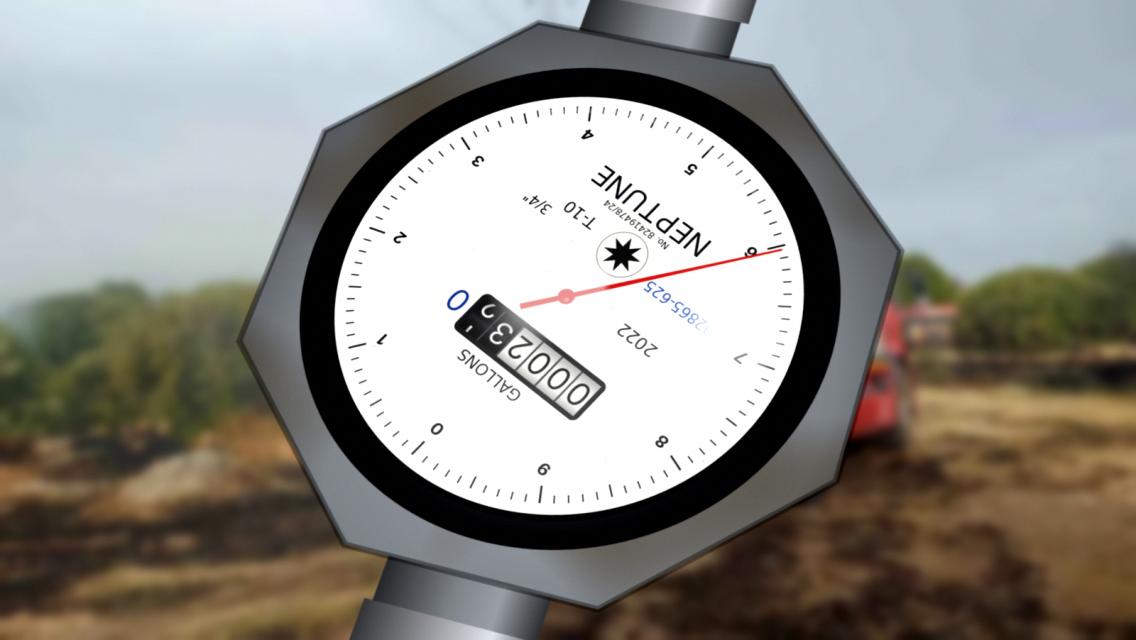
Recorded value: {"value": 2316.0, "unit": "gal"}
